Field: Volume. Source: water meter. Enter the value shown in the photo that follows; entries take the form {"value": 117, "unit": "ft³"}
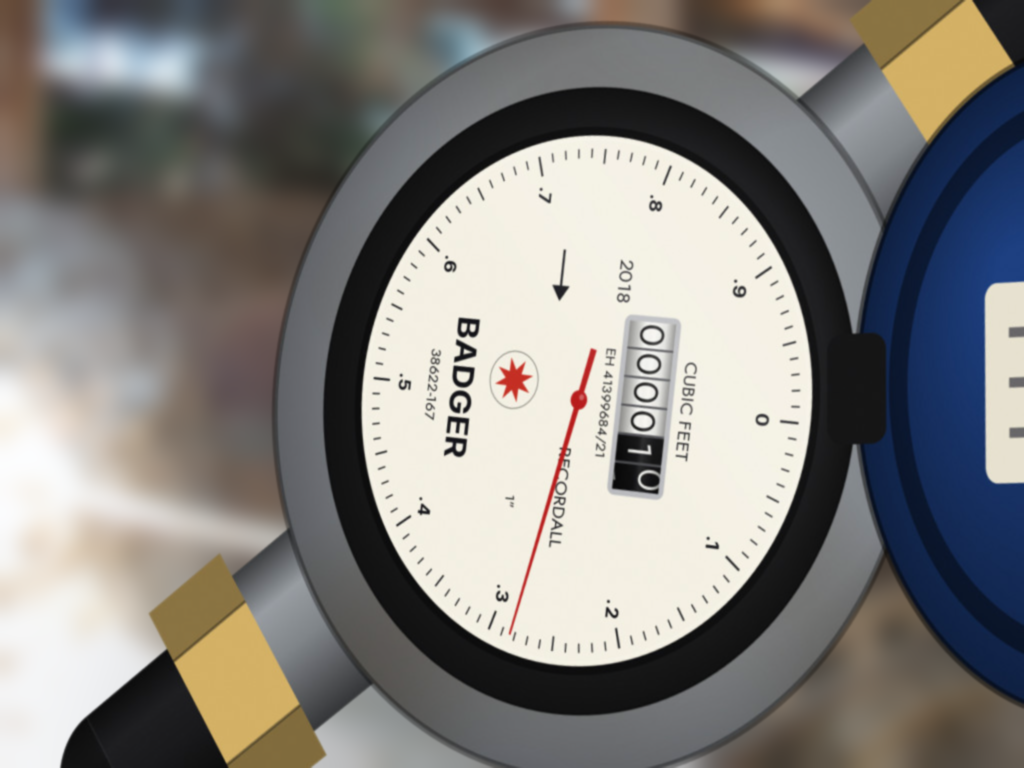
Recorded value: {"value": 10.28, "unit": "ft³"}
